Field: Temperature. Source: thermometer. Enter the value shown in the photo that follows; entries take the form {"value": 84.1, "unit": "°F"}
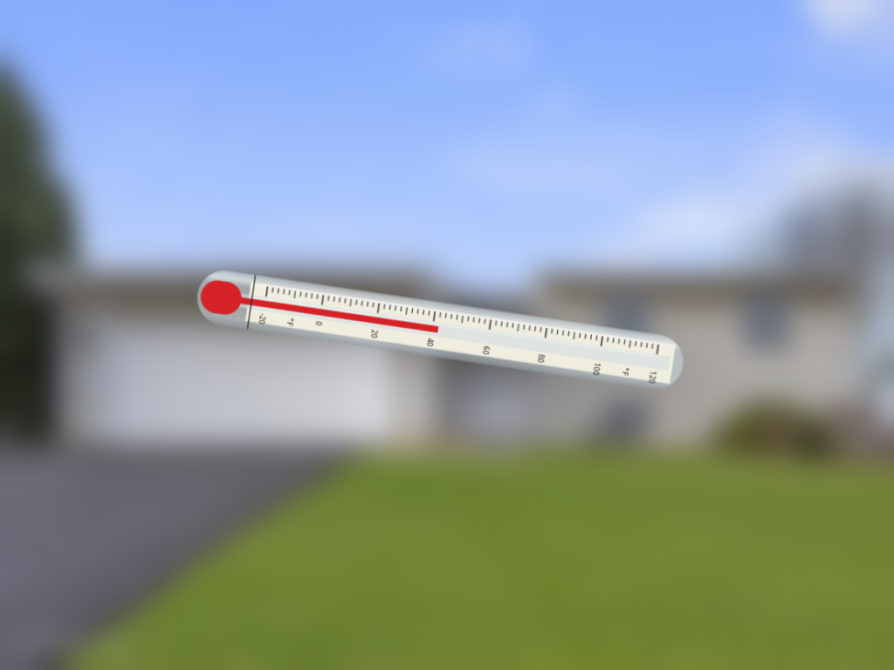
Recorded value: {"value": 42, "unit": "°F"}
